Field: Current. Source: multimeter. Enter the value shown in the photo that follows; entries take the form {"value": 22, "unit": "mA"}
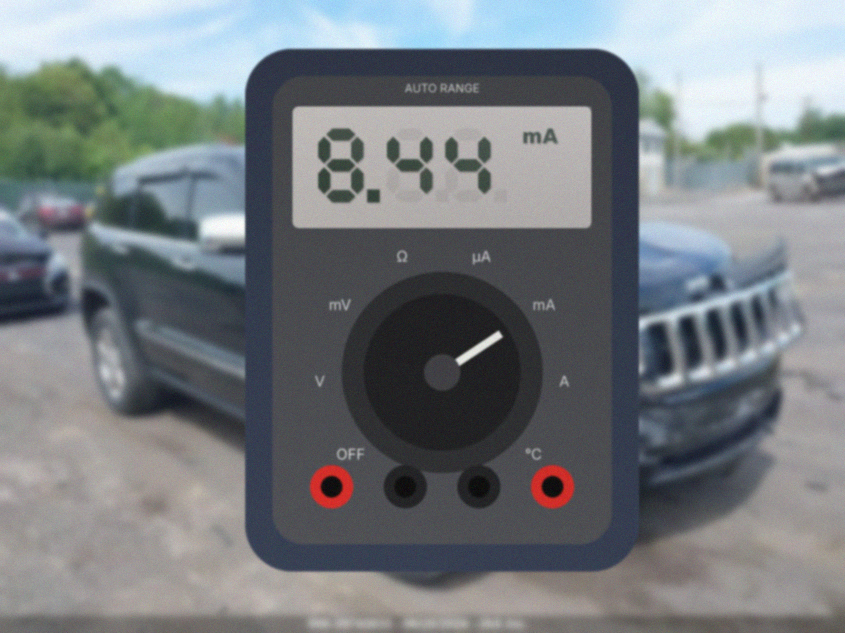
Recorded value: {"value": 8.44, "unit": "mA"}
